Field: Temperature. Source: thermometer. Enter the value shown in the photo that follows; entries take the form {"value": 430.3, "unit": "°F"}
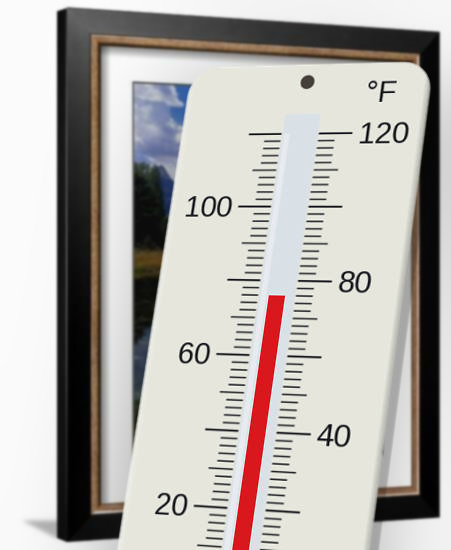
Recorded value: {"value": 76, "unit": "°F"}
